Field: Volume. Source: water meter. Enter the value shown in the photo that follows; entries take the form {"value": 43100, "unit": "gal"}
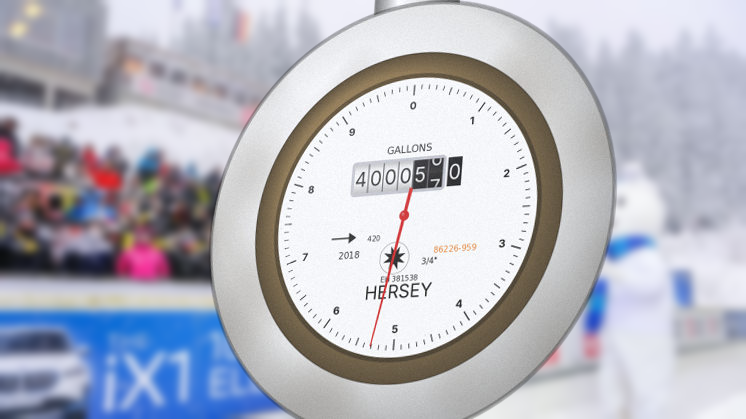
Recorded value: {"value": 4000565.3, "unit": "gal"}
